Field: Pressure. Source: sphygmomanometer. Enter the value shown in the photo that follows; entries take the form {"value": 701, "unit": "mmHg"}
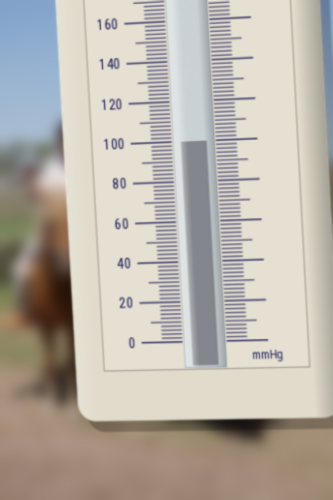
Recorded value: {"value": 100, "unit": "mmHg"}
